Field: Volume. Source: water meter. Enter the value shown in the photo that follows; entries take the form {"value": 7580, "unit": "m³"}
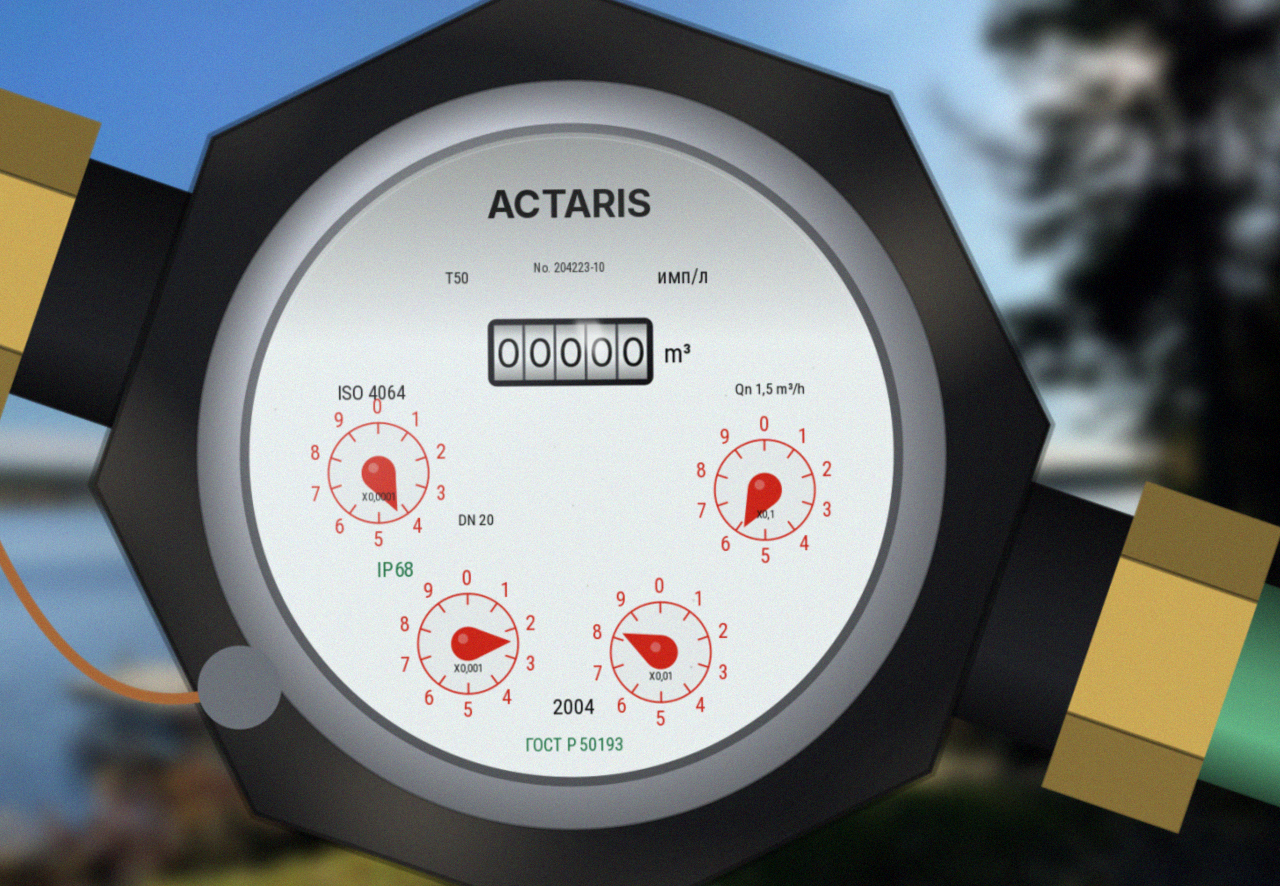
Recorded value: {"value": 0.5824, "unit": "m³"}
